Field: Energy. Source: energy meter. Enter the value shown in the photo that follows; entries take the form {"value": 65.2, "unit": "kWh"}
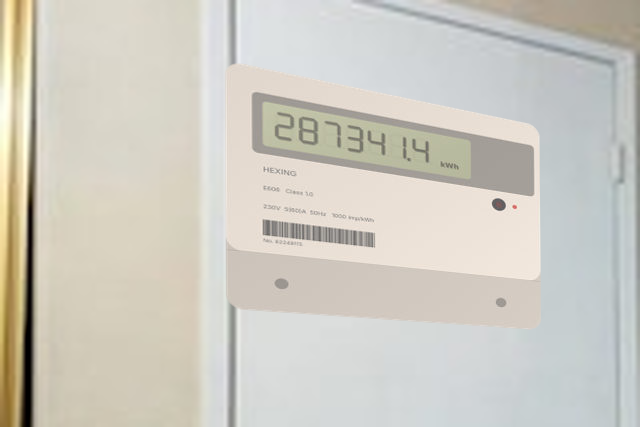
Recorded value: {"value": 287341.4, "unit": "kWh"}
